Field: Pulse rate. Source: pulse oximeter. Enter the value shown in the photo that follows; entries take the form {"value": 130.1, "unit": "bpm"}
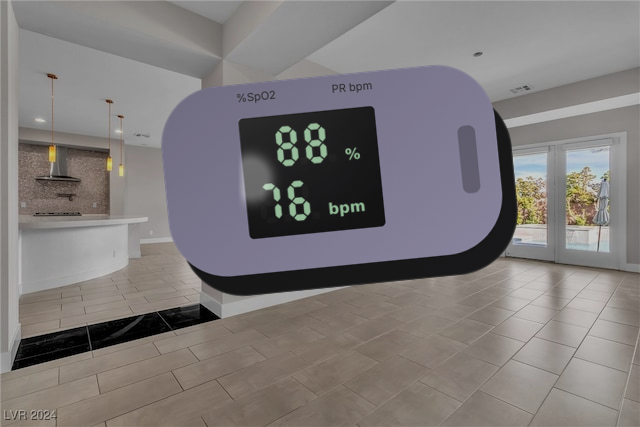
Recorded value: {"value": 76, "unit": "bpm"}
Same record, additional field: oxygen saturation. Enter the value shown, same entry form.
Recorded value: {"value": 88, "unit": "%"}
